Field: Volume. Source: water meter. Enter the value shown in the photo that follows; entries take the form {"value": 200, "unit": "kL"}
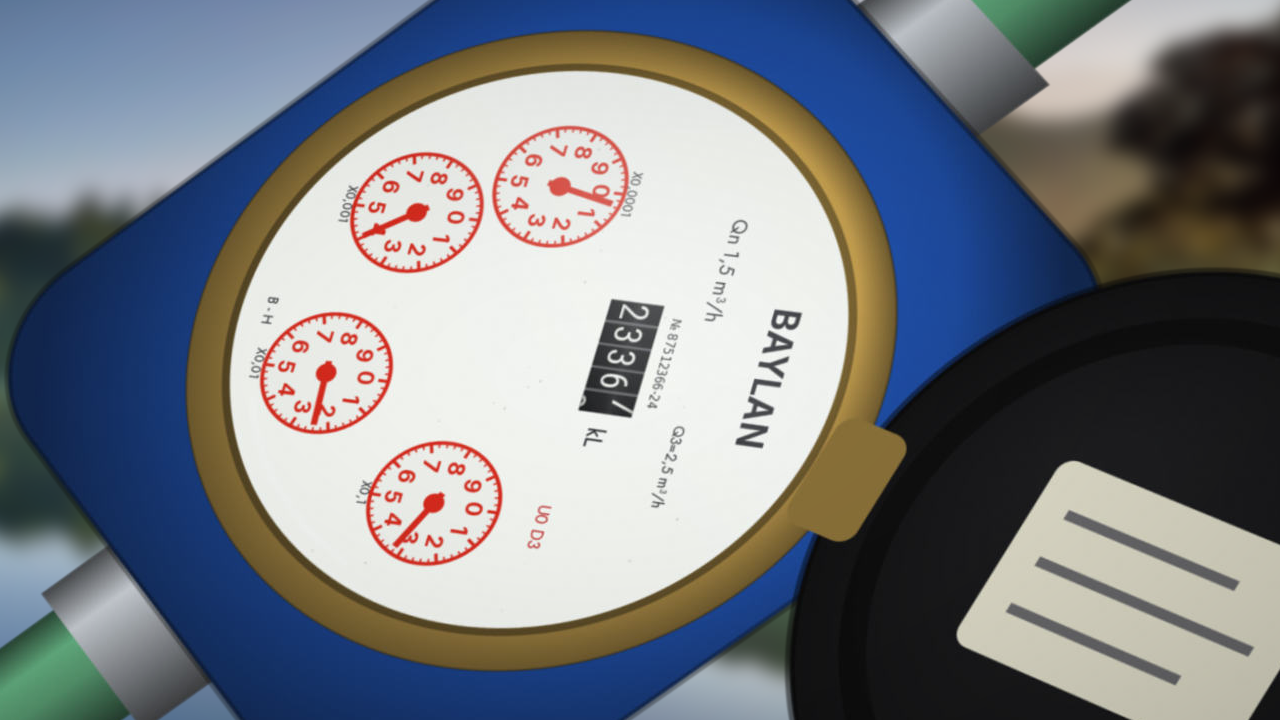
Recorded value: {"value": 23367.3240, "unit": "kL"}
